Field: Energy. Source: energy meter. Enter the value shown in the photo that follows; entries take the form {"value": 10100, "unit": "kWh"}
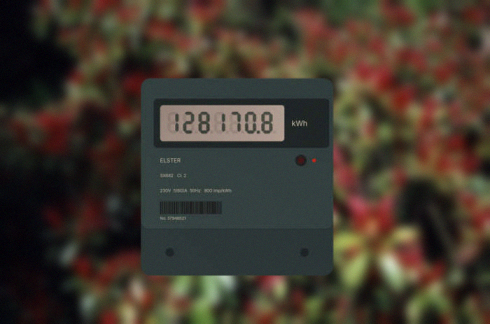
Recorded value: {"value": 128170.8, "unit": "kWh"}
